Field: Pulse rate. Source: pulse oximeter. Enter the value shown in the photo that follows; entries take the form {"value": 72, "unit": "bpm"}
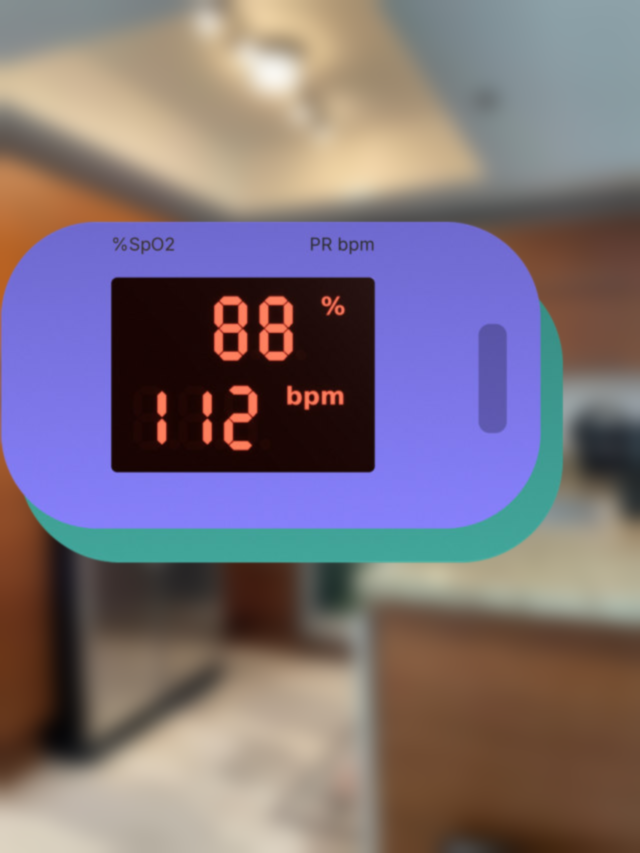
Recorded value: {"value": 112, "unit": "bpm"}
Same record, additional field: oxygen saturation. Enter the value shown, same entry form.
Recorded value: {"value": 88, "unit": "%"}
